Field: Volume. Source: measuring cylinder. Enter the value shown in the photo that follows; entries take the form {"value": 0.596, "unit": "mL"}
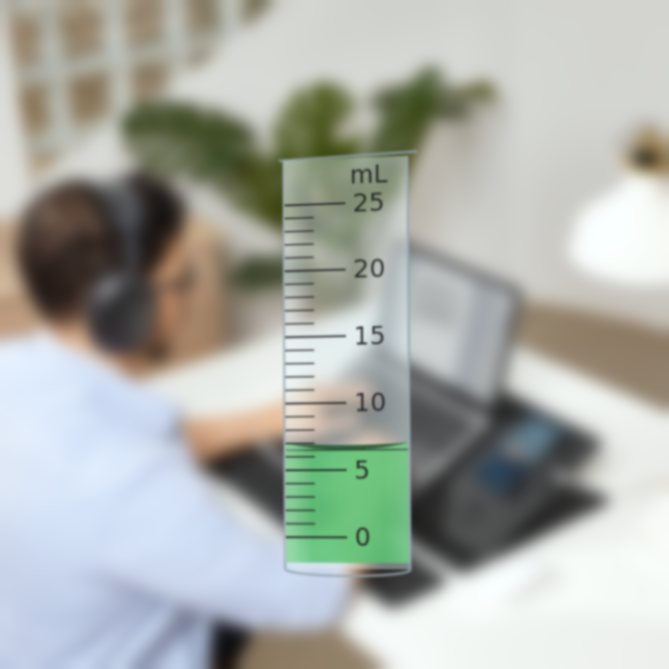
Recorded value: {"value": 6.5, "unit": "mL"}
